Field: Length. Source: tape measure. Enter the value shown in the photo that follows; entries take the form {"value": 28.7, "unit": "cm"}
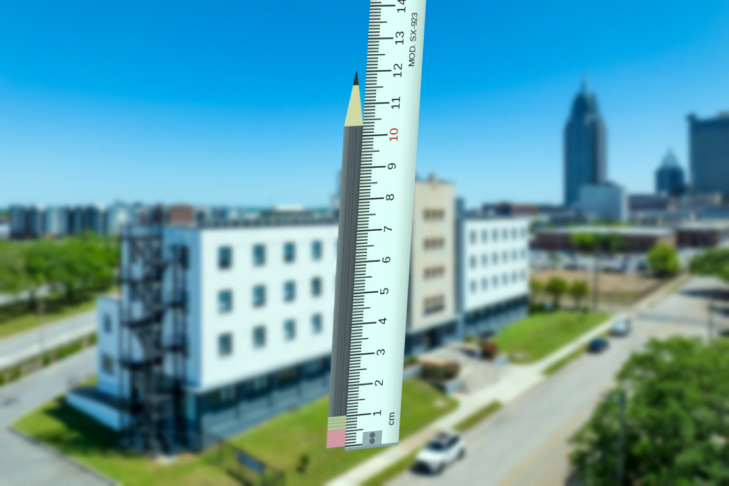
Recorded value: {"value": 12, "unit": "cm"}
